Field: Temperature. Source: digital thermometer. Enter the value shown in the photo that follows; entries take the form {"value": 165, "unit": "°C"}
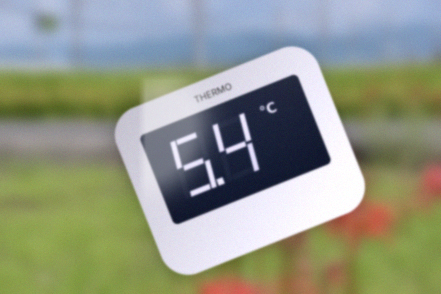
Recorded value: {"value": 5.4, "unit": "°C"}
